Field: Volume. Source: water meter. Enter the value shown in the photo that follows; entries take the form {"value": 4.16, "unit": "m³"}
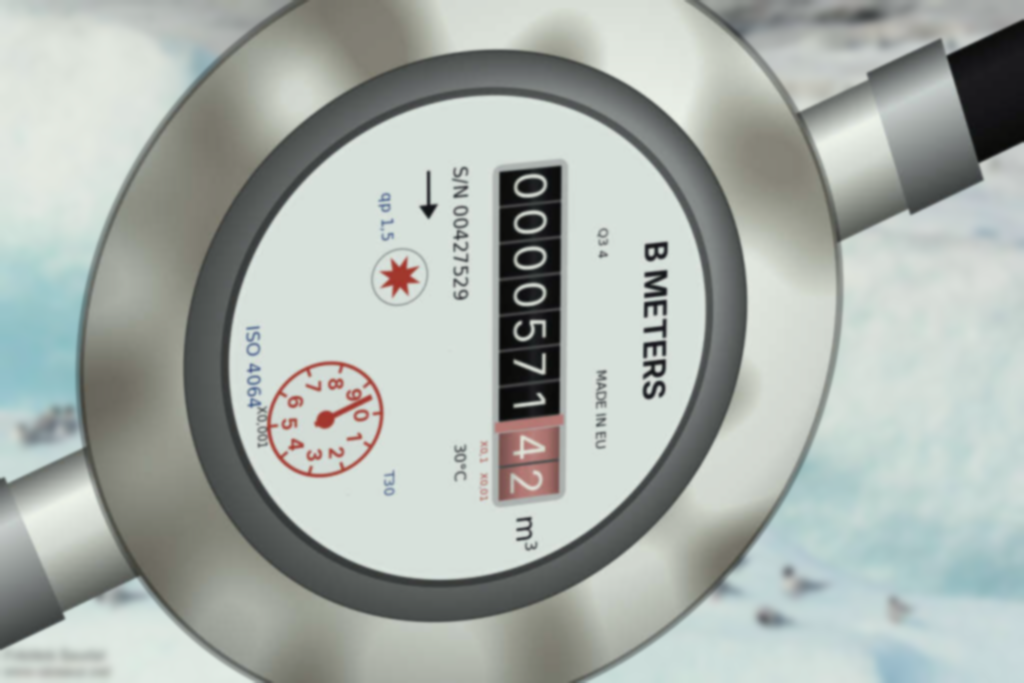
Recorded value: {"value": 571.419, "unit": "m³"}
